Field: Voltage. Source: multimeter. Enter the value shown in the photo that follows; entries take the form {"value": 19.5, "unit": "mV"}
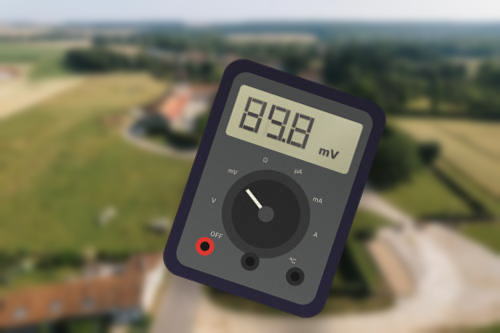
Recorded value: {"value": 89.8, "unit": "mV"}
